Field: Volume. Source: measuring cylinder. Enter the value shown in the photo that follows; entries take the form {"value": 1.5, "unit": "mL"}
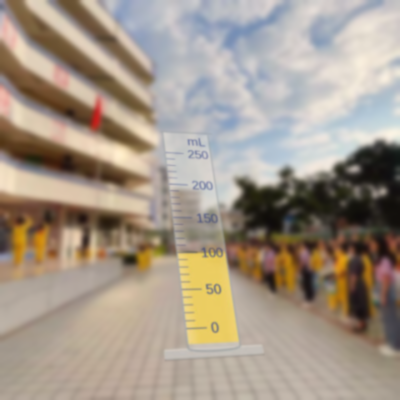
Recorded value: {"value": 100, "unit": "mL"}
